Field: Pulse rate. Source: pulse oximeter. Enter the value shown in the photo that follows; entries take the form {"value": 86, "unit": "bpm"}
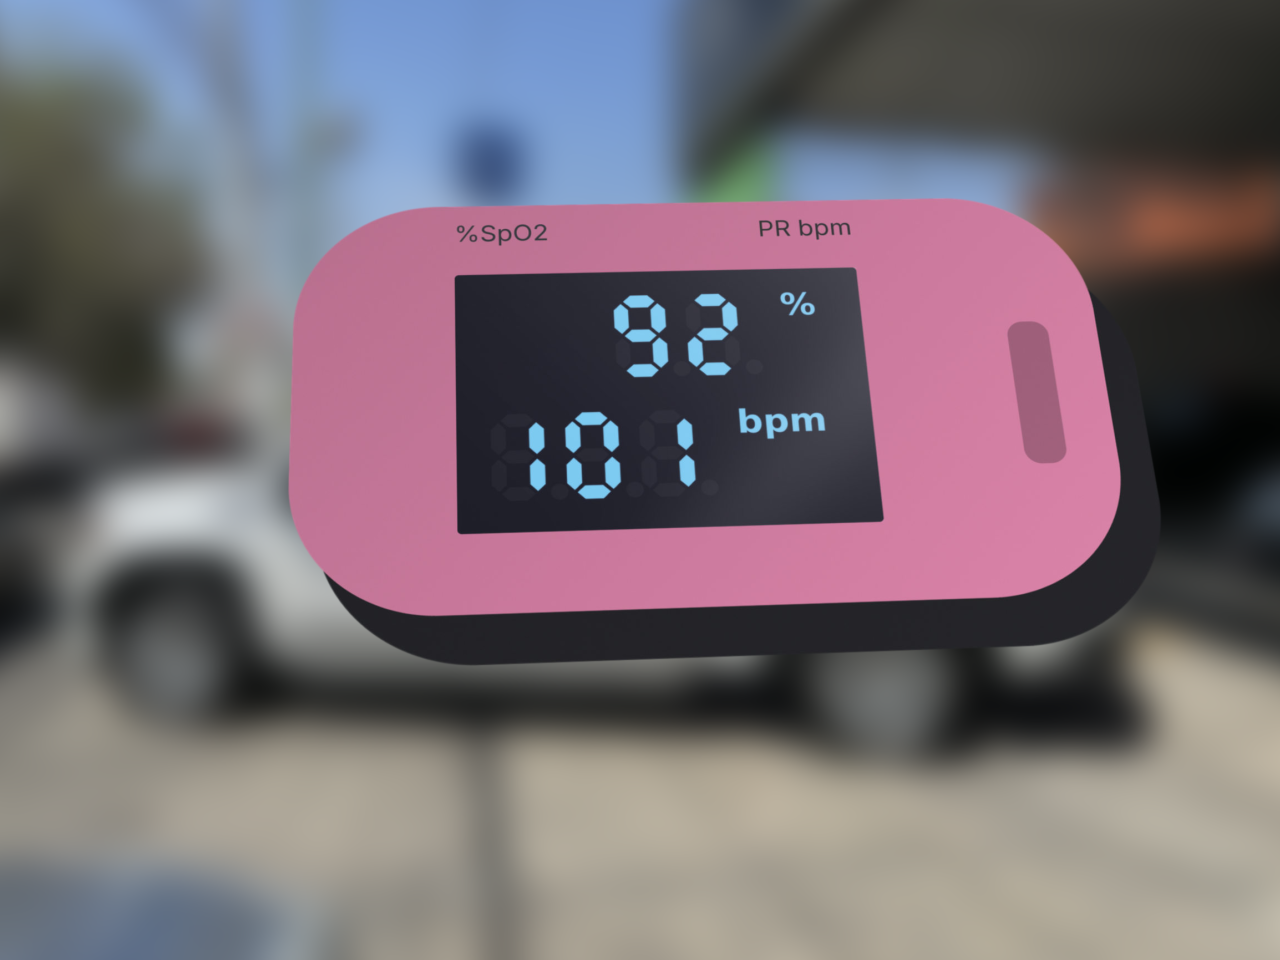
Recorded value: {"value": 101, "unit": "bpm"}
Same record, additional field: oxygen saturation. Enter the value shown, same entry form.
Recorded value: {"value": 92, "unit": "%"}
